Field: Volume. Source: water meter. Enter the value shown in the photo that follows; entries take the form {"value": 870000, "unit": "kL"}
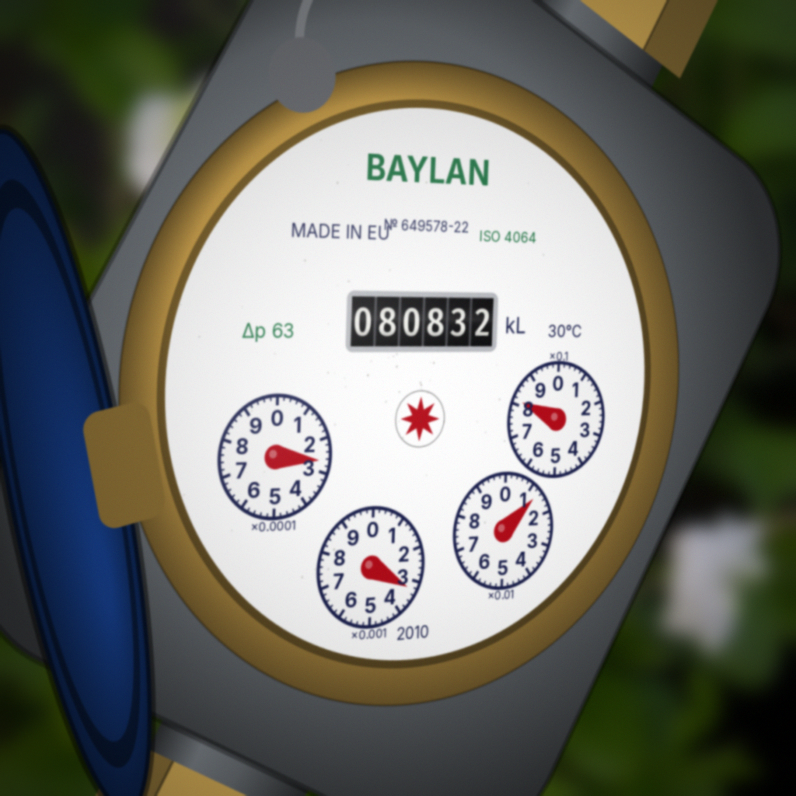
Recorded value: {"value": 80832.8132, "unit": "kL"}
